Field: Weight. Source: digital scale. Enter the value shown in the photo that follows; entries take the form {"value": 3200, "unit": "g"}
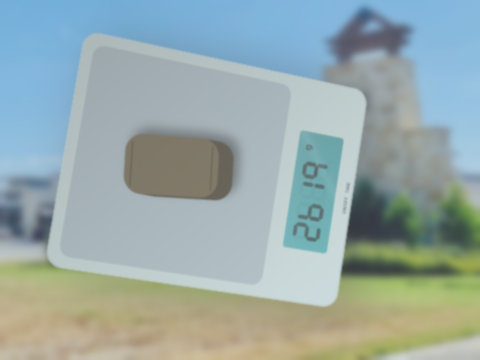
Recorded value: {"value": 2619, "unit": "g"}
